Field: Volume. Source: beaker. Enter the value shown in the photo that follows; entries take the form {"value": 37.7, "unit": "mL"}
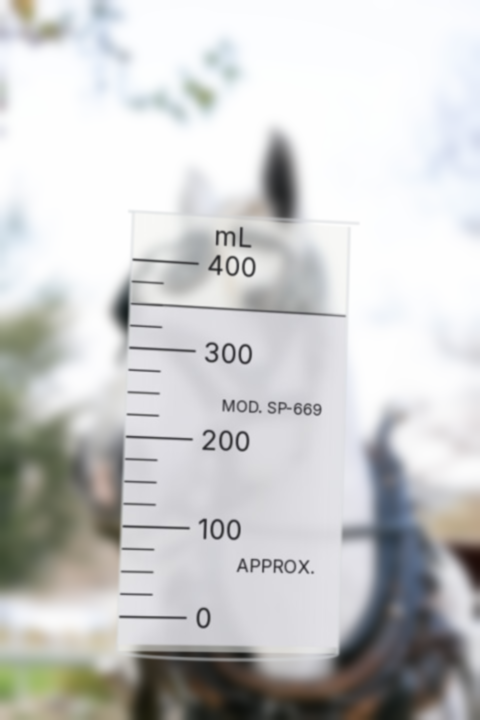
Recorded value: {"value": 350, "unit": "mL"}
